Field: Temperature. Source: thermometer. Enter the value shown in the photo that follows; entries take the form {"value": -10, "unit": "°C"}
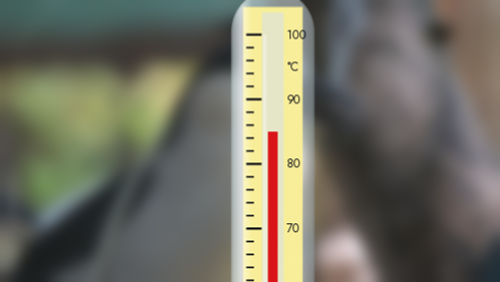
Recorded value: {"value": 85, "unit": "°C"}
